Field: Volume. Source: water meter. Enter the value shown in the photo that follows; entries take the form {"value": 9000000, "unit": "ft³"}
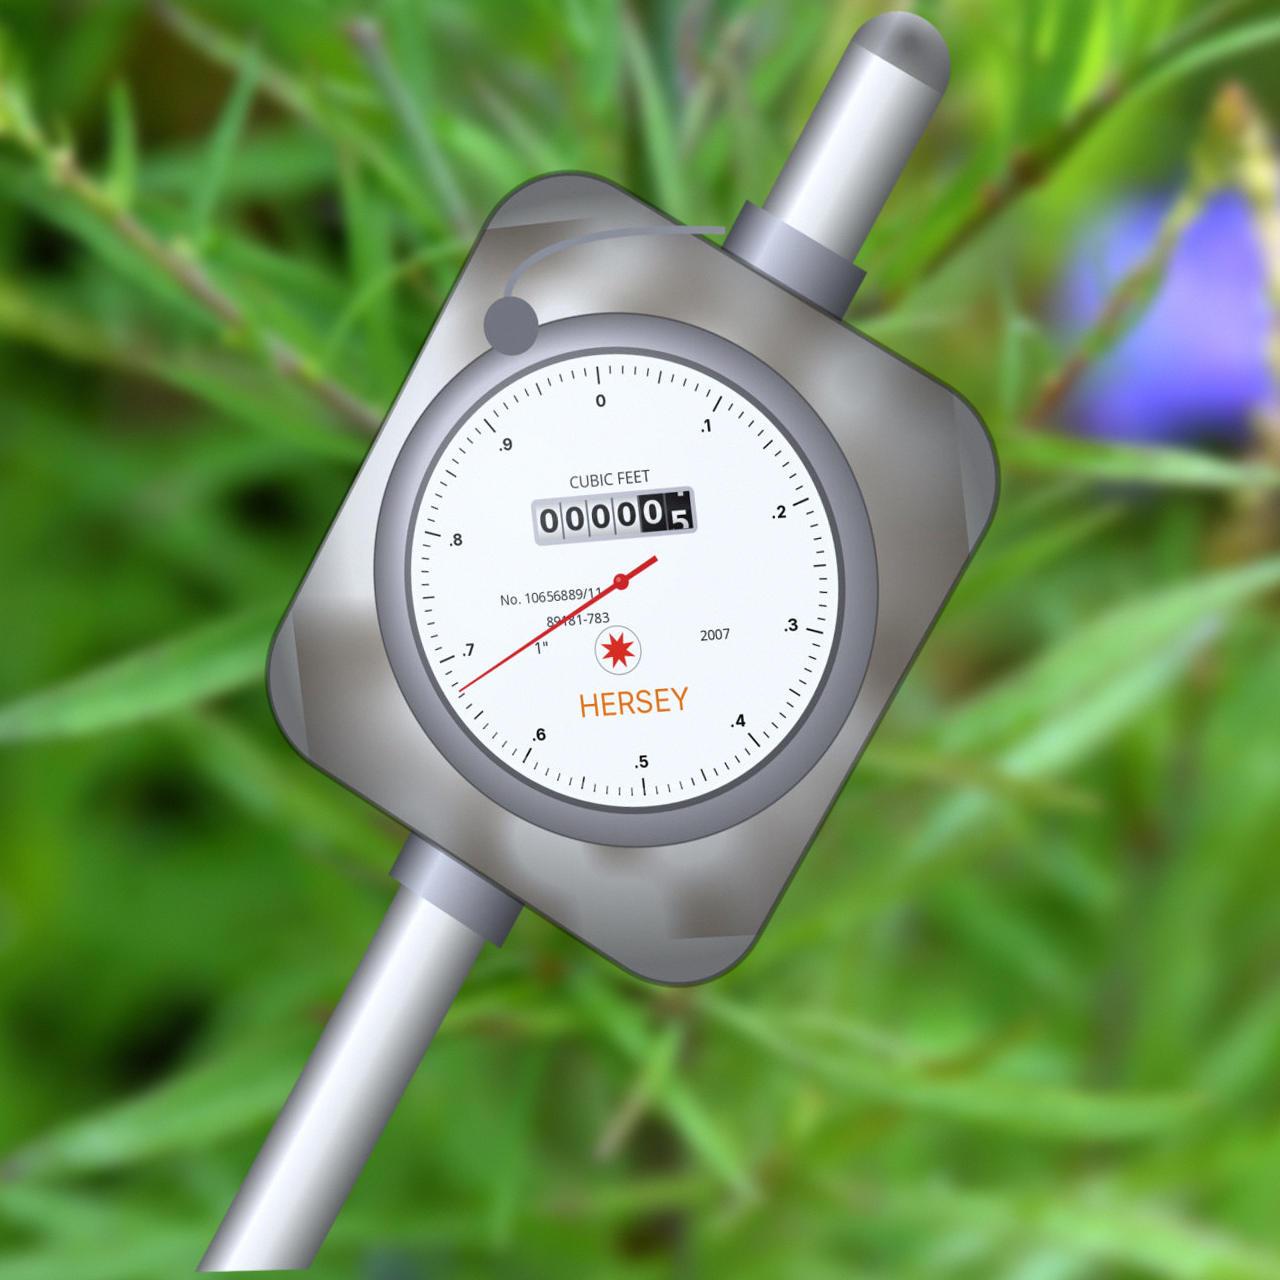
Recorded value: {"value": 4.67, "unit": "ft³"}
